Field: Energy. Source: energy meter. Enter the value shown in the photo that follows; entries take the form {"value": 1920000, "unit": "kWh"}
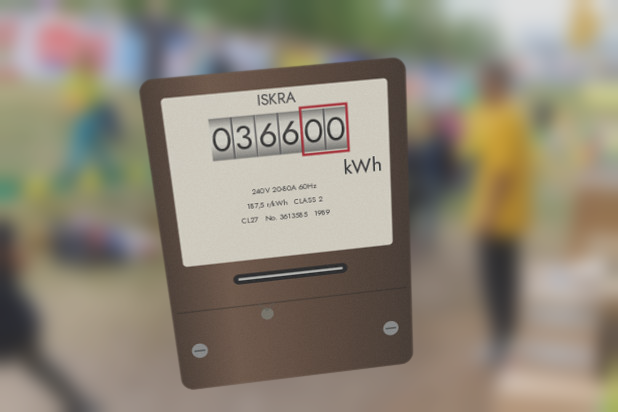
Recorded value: {"value": 366.00, "unit": "kWh"}
